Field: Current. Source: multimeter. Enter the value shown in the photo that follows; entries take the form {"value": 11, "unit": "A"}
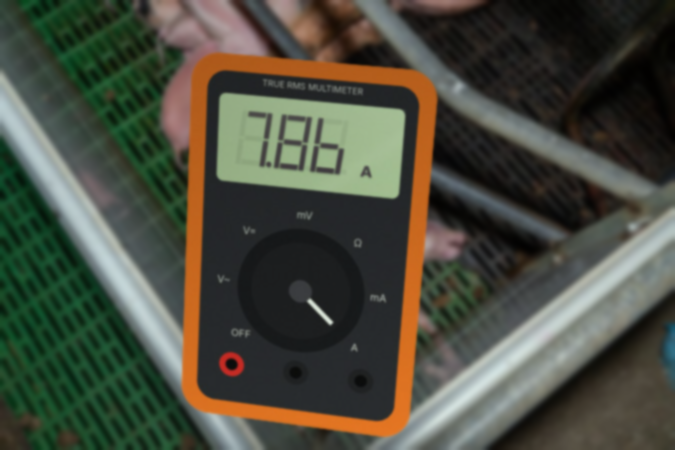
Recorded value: {"value": 7.86, "unit": "A"}
